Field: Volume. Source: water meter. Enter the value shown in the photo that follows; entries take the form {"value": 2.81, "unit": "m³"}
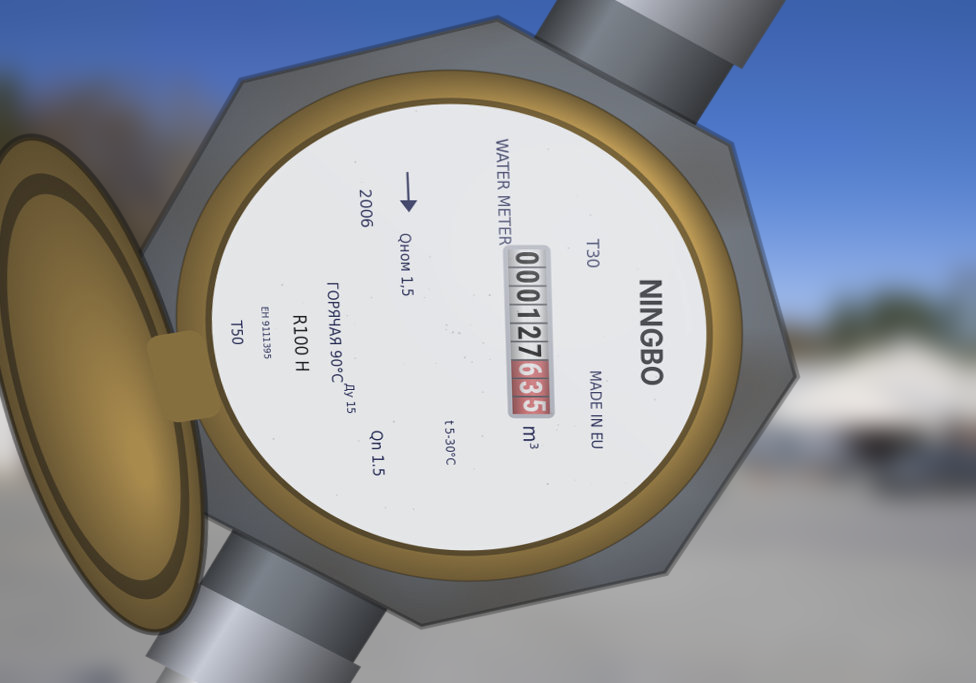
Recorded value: {"value": 127.635, "unit": "m³"}
